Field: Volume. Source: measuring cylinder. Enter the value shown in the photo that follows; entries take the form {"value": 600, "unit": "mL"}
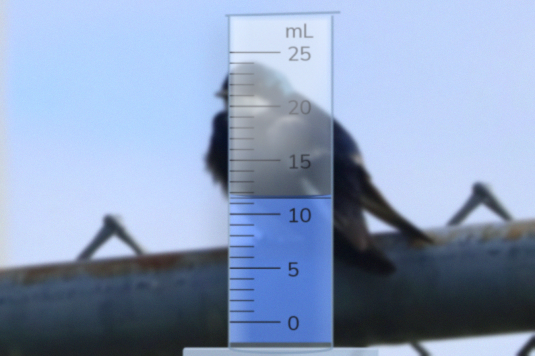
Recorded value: {"value": 11.5, "unit": "mL"}
